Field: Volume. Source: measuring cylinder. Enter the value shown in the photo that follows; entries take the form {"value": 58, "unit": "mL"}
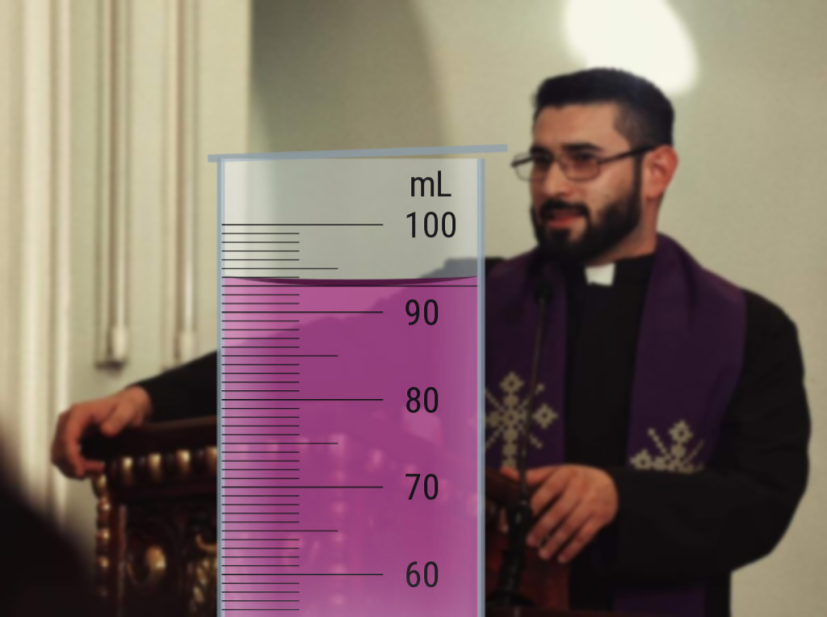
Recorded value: {"value": 93, "unit": "mL"}
